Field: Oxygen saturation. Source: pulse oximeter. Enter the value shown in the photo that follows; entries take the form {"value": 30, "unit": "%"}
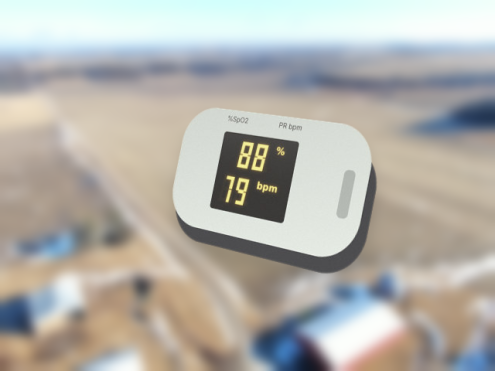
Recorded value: {"value": 88, "unit": "%"}
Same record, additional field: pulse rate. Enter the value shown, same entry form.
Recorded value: {"value": 79, "unit": "bpm"}
